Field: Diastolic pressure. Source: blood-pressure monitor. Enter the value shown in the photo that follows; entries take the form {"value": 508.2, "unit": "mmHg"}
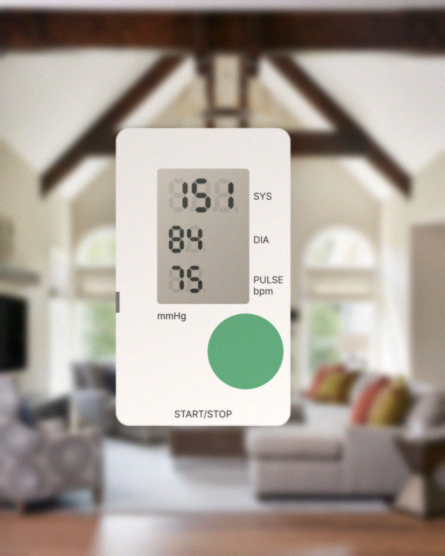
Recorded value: {"value": 84, "unit": "mmHg"}
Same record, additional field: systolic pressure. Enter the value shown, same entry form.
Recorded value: {"value": 151, "unit": "mmHg"}
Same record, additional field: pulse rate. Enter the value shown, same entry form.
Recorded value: {"value": 75, "unit": "bpm"}
